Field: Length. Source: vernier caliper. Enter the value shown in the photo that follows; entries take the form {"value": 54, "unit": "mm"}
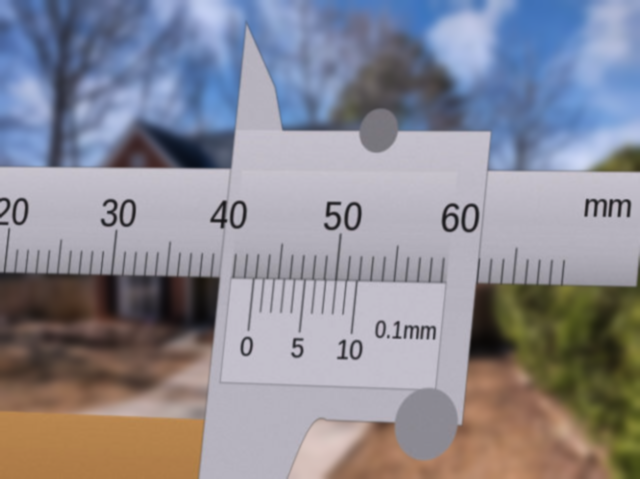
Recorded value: {"value": 42.8, "unit": "mm"}
